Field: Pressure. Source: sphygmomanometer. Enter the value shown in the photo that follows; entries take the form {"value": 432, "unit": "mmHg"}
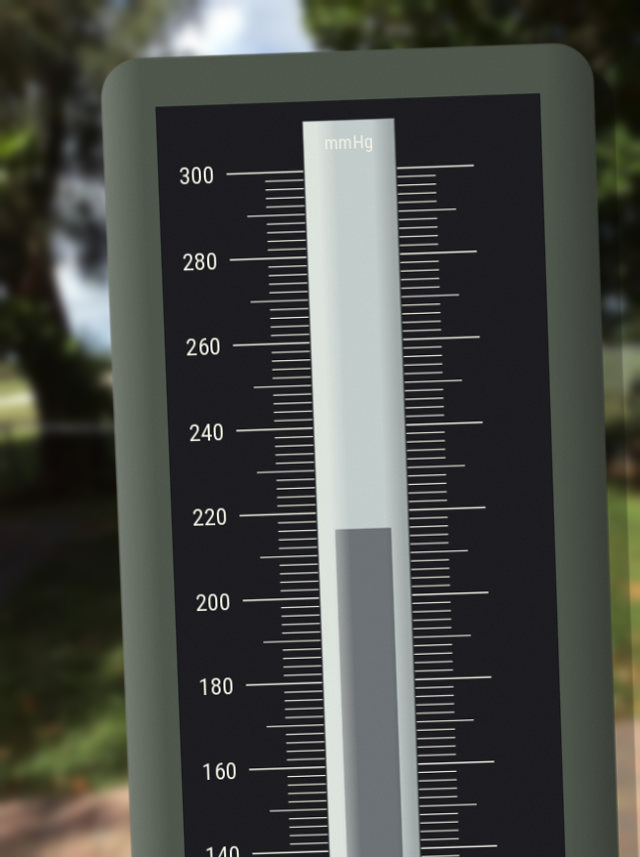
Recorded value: {"value": 216, "unit": "mmHg"}
